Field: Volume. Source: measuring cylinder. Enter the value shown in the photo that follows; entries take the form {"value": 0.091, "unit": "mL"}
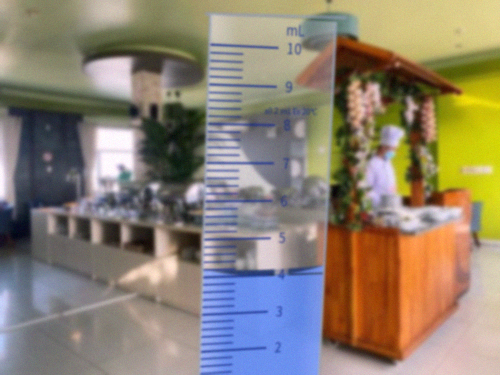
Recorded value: {"value": 4, "unit": "mL"}
